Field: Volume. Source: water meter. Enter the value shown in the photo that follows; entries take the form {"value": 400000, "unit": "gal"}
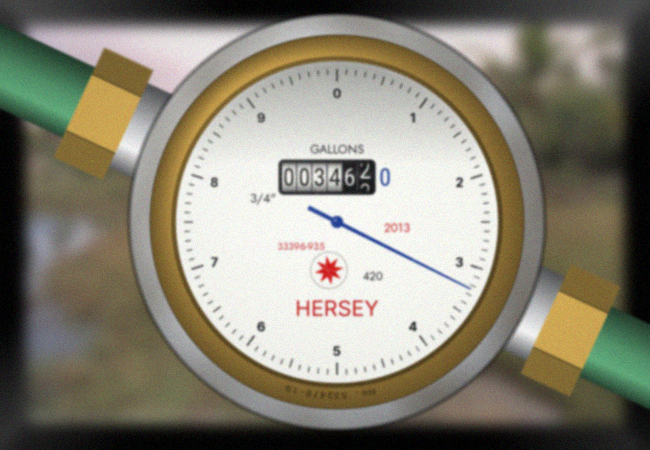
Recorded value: {"value": 34623.2, "unit": "gal"}
